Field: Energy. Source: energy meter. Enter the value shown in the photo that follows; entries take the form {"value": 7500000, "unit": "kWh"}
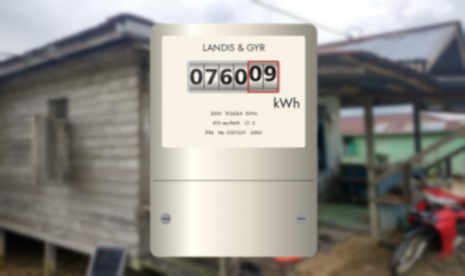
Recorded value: {"value": 760.09, "unit": "kWh"}
